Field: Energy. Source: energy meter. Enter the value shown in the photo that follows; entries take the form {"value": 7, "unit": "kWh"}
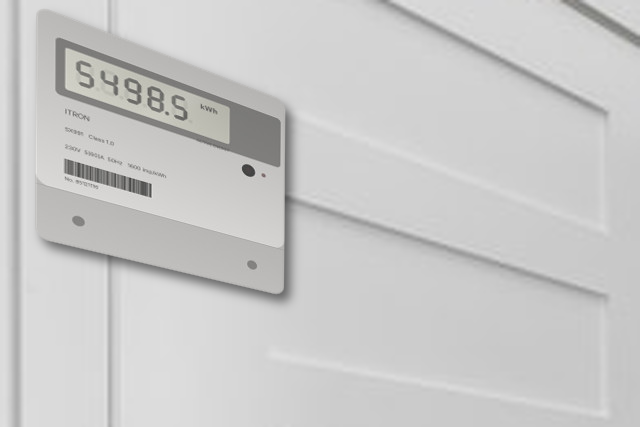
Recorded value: {"value": 5498.5, "unit": "kWh"}
